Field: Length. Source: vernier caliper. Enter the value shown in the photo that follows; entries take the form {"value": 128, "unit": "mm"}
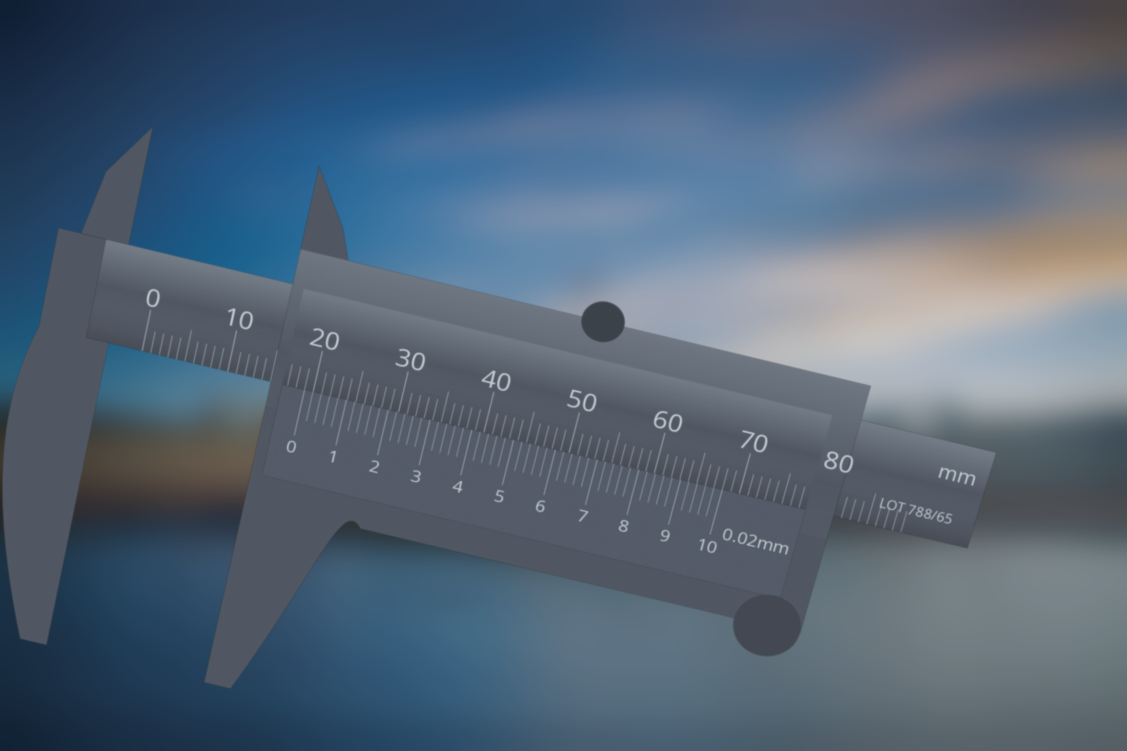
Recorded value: {"value": 19.0, "unit": "mm"}
